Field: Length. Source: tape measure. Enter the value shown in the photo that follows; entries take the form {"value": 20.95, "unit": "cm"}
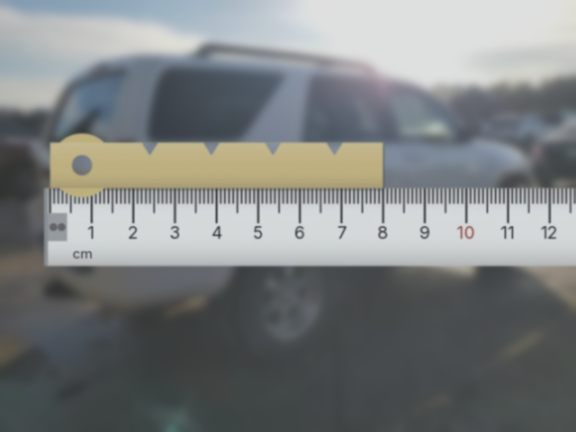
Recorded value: {"value": 8, "unit": "cm"}
